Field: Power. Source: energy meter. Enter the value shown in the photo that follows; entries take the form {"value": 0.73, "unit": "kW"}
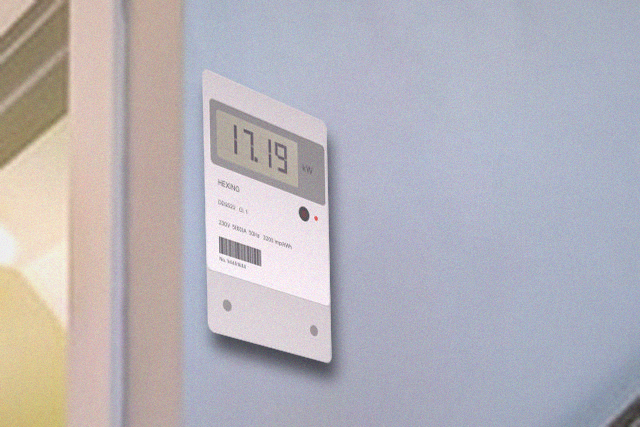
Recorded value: {"value": 17.19, "unit": "kW"}
